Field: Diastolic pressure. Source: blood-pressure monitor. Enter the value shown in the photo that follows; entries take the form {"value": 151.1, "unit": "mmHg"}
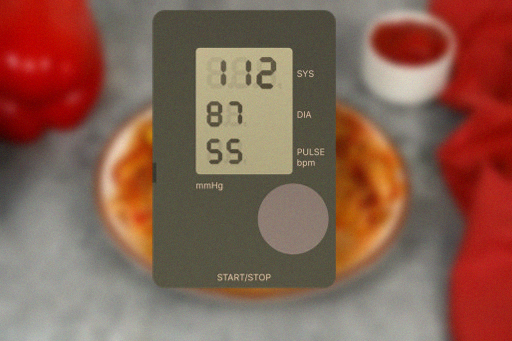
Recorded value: {"value": 87, "unit": "mmHg"}
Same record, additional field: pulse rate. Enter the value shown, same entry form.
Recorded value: {"value": 55, "unit": "bpm"}
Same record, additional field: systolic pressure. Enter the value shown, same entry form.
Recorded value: {"value": 112, "unit": "mmHg"}
